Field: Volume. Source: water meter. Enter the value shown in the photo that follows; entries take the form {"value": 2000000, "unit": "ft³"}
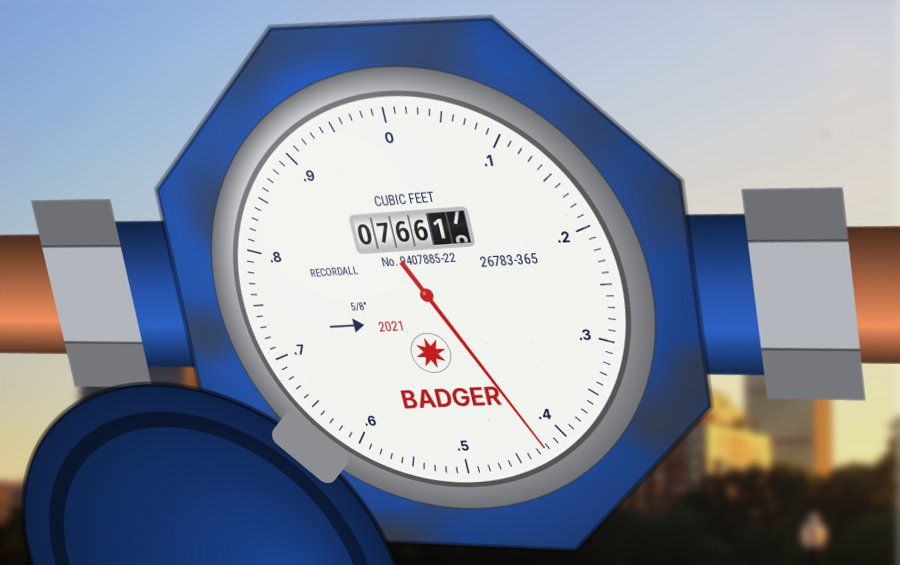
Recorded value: {"value": 76617.42, "unit": "ft³"}
